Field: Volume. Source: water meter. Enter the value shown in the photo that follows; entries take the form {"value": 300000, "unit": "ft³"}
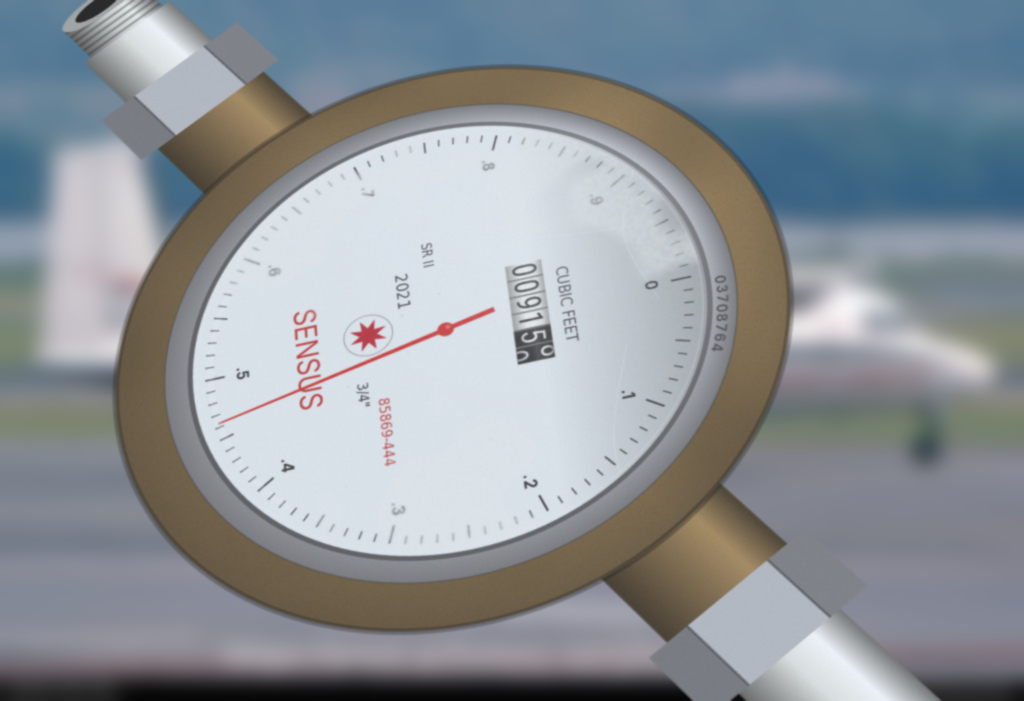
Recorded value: {"value": 9158.46, "unit": "ft³"}
